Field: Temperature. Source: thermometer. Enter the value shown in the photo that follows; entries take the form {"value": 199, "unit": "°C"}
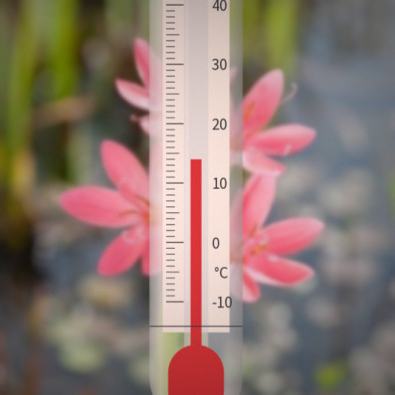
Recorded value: {"value": 14, "unit": "°C"}
